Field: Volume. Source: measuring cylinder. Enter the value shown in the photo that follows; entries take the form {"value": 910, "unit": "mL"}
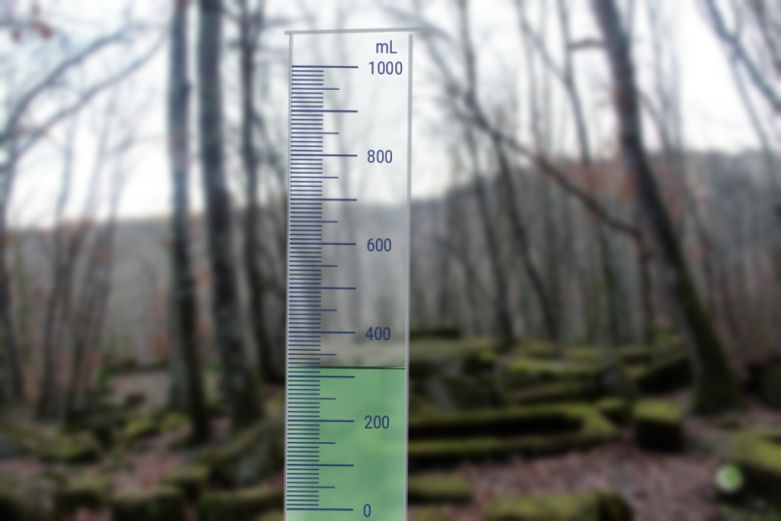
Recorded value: {"value": 320, "unit": "mL"}
